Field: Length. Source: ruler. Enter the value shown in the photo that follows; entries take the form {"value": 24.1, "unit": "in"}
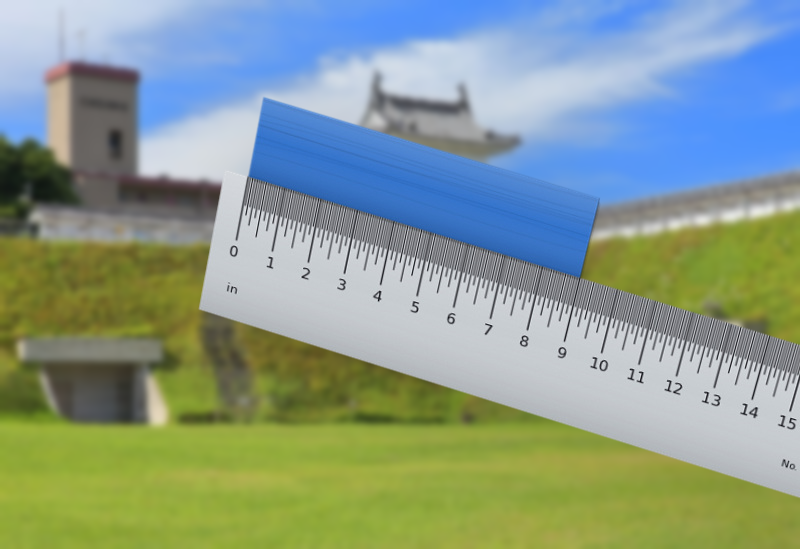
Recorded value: {"value": 9, "unit": "in"}
